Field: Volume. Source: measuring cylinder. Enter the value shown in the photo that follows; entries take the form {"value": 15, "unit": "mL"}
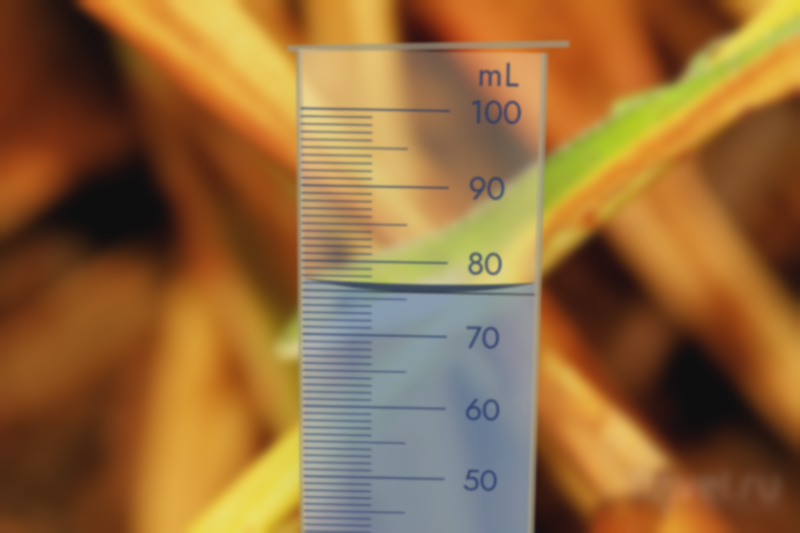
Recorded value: {"value": 76, "unit": "mL"}
